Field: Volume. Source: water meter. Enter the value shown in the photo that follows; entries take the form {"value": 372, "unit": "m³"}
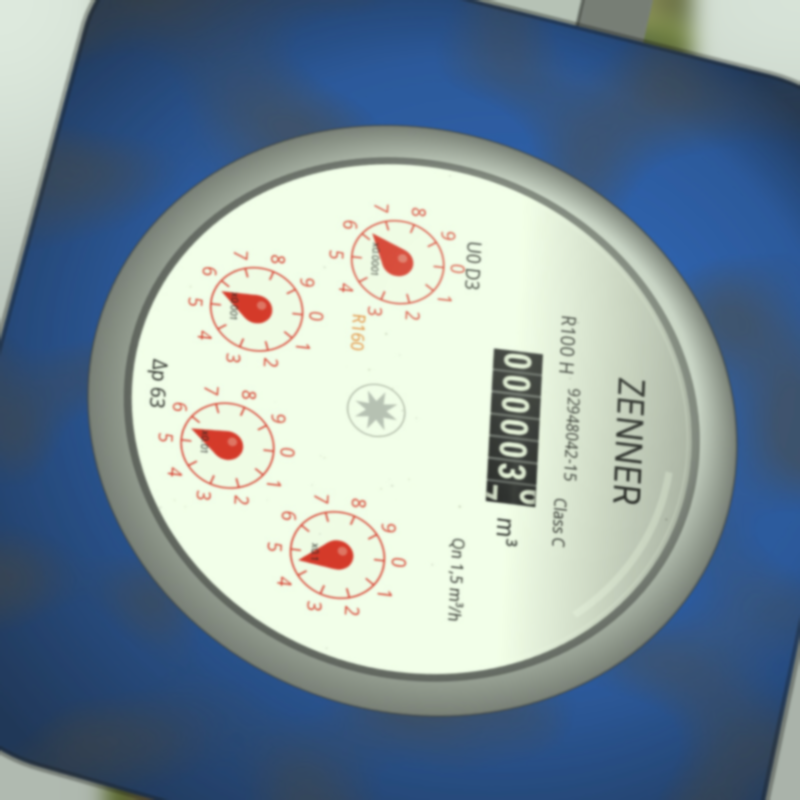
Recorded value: {"value": 36.4556, "unit": "m³"}
